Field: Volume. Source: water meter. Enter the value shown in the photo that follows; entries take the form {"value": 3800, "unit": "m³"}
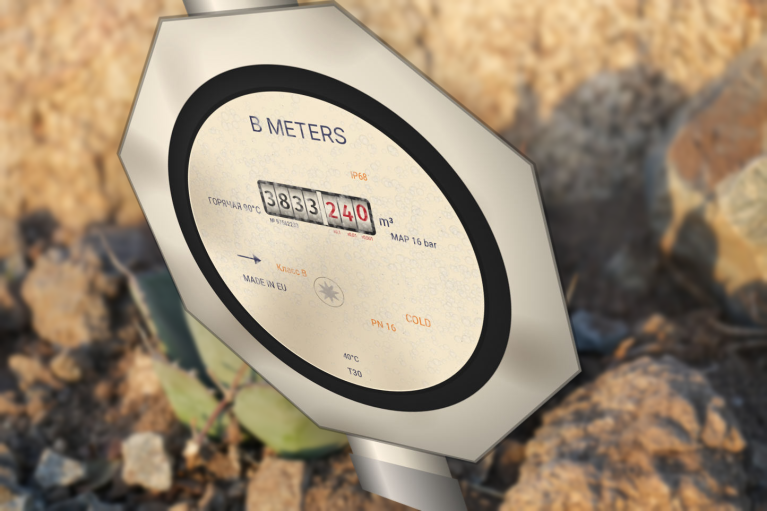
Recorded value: {"value": 3833.240, "unit": "m³"}
